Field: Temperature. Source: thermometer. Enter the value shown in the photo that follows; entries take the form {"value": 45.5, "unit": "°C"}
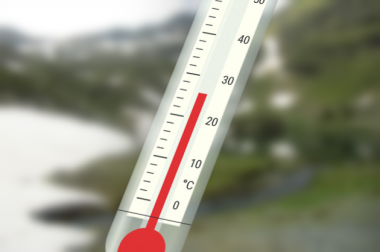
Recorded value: {"value": 26, "unit": "°C"}
